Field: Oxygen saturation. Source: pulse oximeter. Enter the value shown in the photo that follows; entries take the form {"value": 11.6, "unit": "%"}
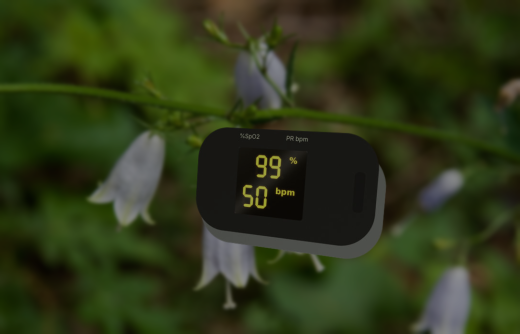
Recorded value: {"value": 99, "unit": "%"}
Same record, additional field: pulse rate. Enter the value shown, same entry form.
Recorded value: {"value": 50, "unit": "bpm"}
